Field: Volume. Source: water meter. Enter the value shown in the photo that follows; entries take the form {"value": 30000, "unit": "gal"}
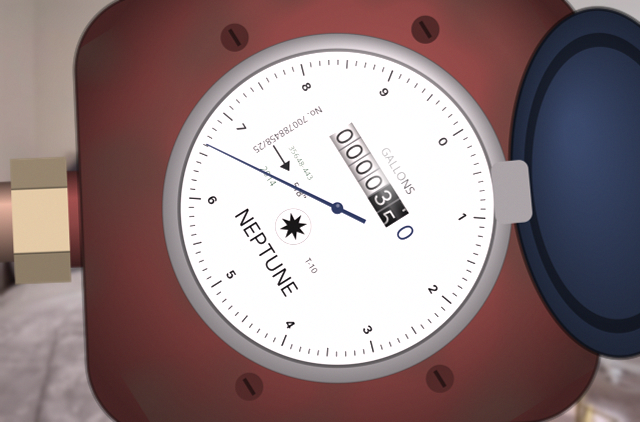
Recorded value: {"value": 346.6, "unit": "gal"}
